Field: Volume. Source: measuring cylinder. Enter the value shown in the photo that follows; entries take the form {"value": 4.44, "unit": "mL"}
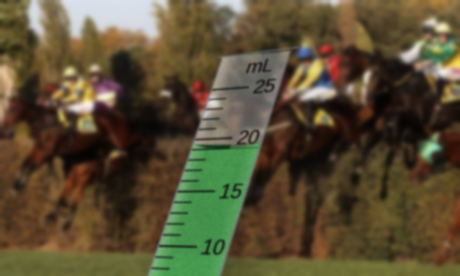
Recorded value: {"value": 19, "unit": "mL"}
